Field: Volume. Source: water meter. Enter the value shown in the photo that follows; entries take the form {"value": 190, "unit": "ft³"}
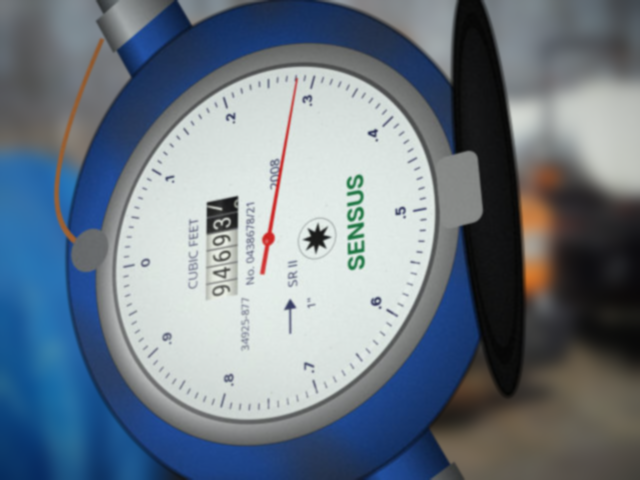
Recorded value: {"value": 946937.28, "unit": "ft³"}
